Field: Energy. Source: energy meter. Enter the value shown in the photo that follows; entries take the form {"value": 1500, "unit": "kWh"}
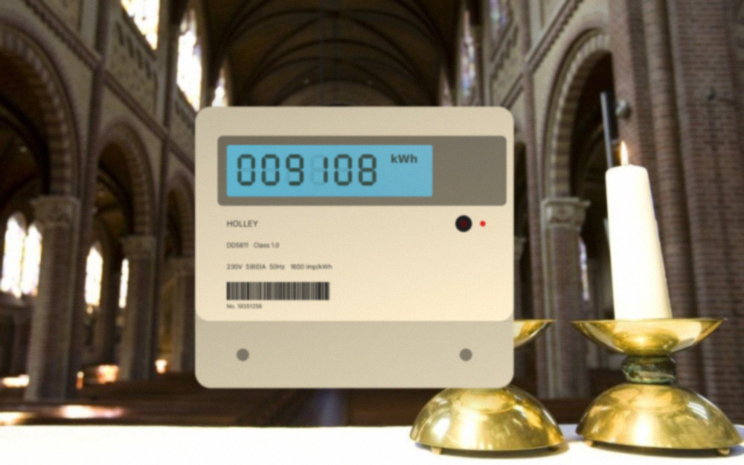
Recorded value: {"value": 9108, "unit": "kWh"}
